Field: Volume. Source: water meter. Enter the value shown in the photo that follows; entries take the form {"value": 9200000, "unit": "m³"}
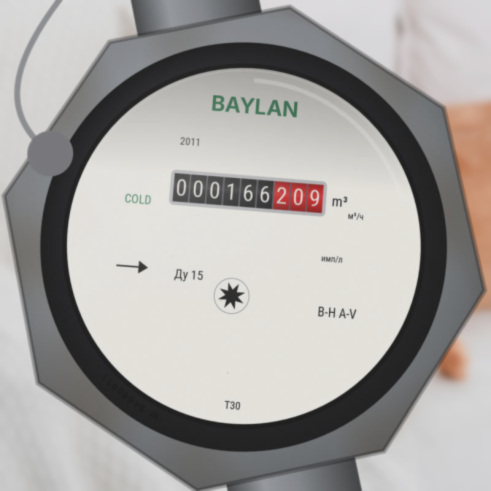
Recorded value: {"value": 166.209, "unit": "m³"}
